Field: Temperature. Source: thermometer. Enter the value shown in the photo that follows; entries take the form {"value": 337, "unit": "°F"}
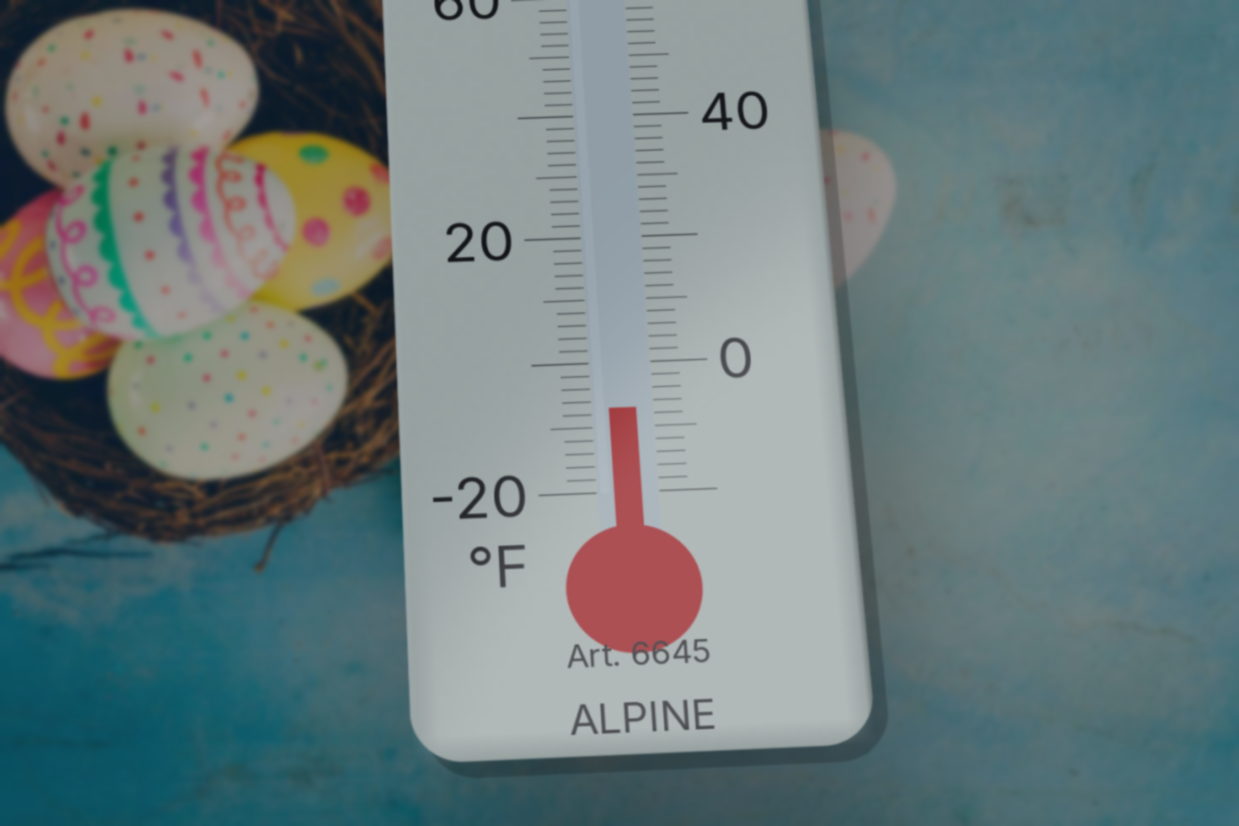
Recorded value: {"value": -7, "unit": "°F"}
